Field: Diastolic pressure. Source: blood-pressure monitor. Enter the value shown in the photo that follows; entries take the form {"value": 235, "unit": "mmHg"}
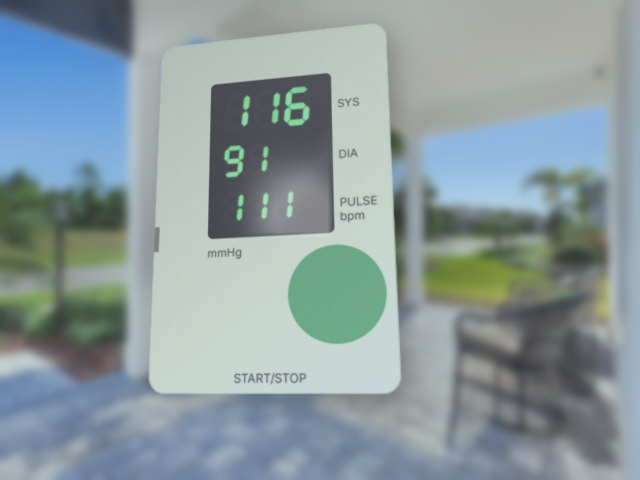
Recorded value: {"value": 91, "unit": "mmHg"}
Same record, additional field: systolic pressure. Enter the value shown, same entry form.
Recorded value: {"value": 116, "unit": "mmHg"}
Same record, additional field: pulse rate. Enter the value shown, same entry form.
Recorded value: {"value": 111, "unit": "bpm"}
